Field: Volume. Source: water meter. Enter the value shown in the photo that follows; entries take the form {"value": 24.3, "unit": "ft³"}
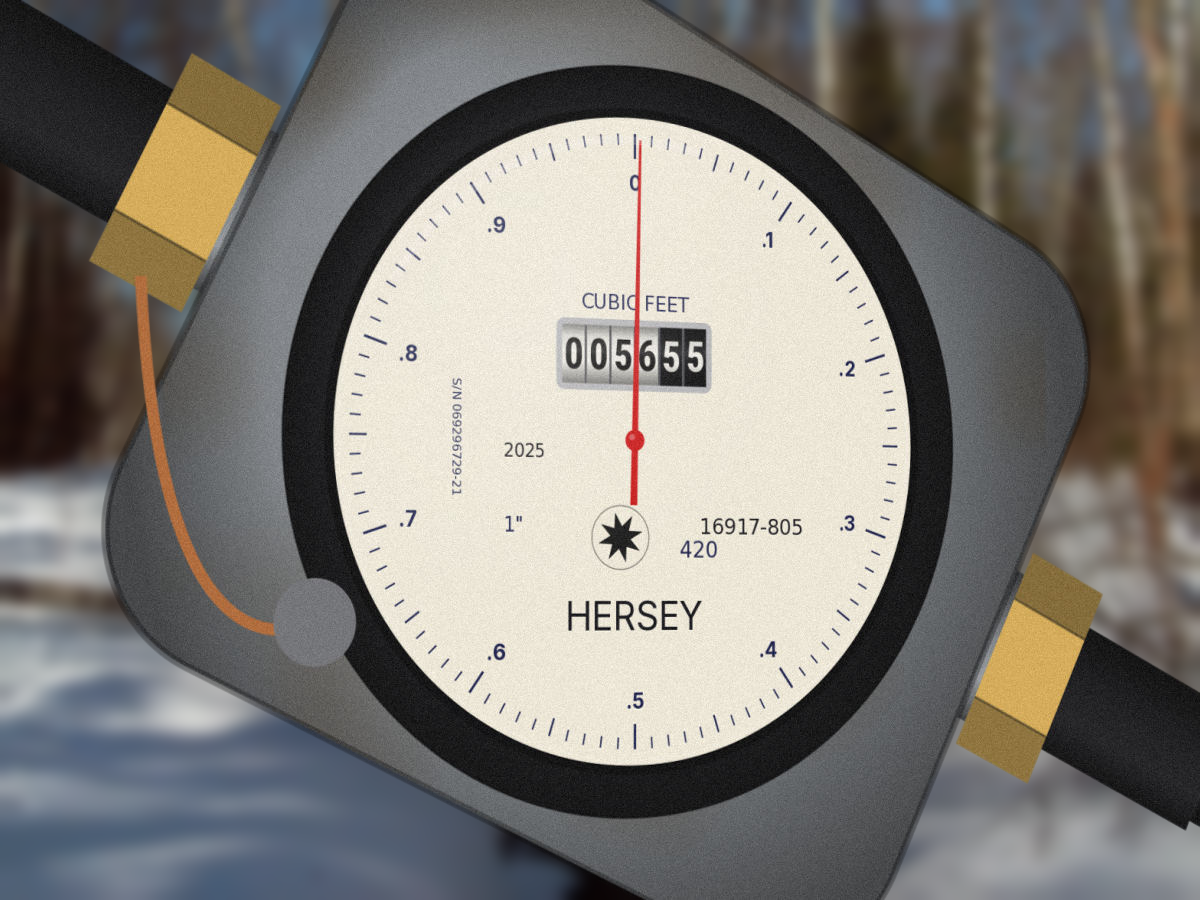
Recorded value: {"value": 5655.00, "unit": "ft³"}
